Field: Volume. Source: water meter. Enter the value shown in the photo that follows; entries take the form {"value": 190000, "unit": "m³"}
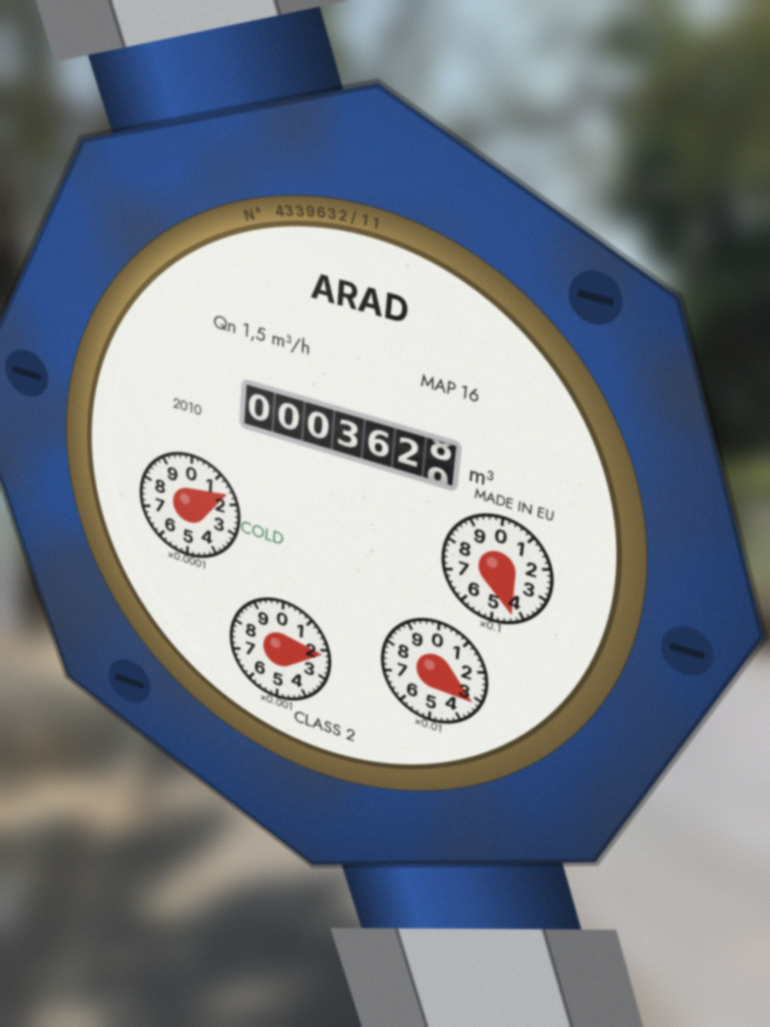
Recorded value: {"value": 3628.4321, "unit": "m³"}
